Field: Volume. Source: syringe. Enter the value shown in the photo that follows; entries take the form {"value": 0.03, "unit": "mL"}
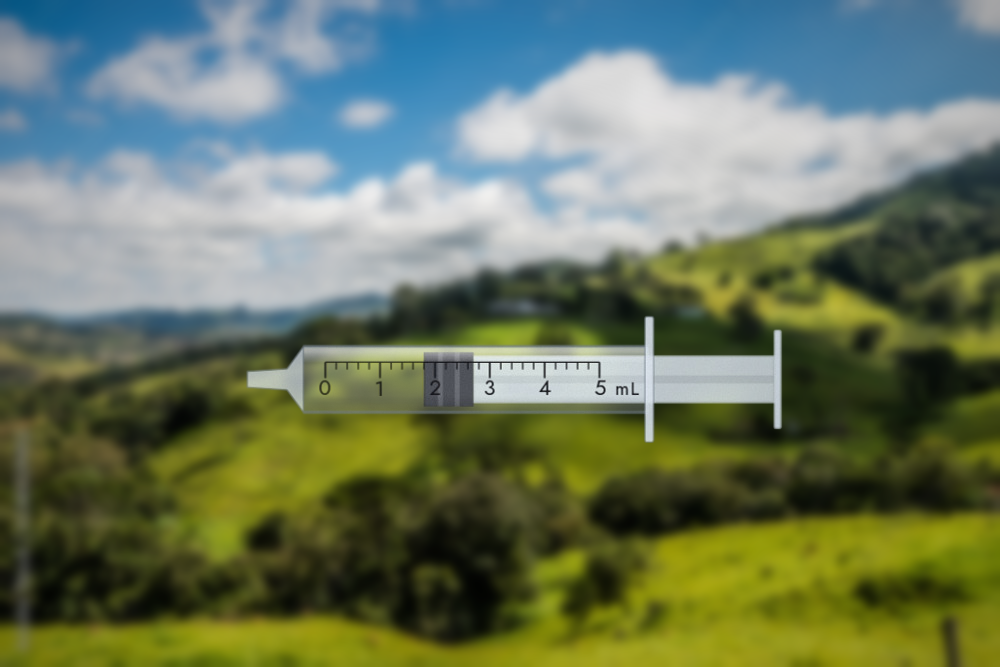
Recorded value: {"value": 1.8, "unit": "mL"}
